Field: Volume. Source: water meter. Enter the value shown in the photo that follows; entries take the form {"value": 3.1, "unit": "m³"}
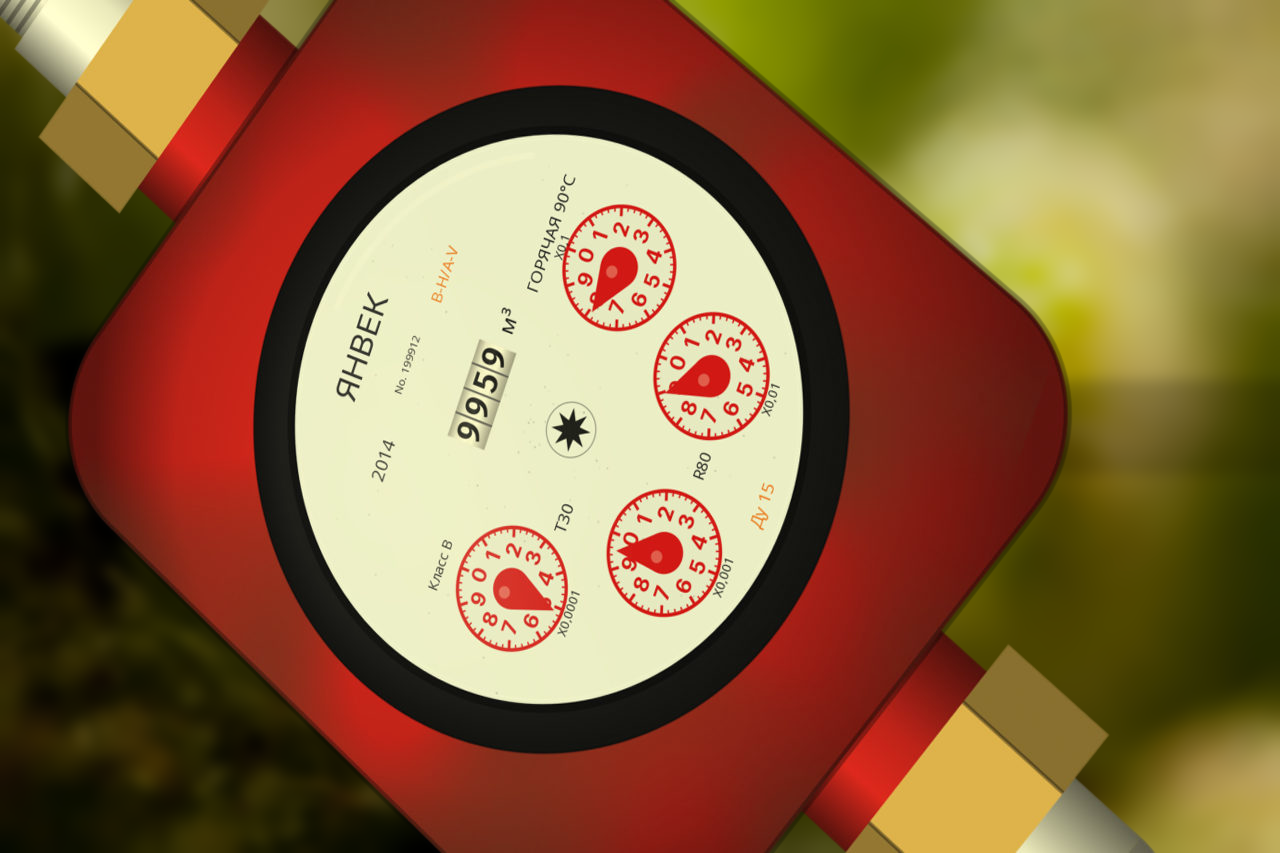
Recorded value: {"value": 9959.7895, "unit": "m³"}
